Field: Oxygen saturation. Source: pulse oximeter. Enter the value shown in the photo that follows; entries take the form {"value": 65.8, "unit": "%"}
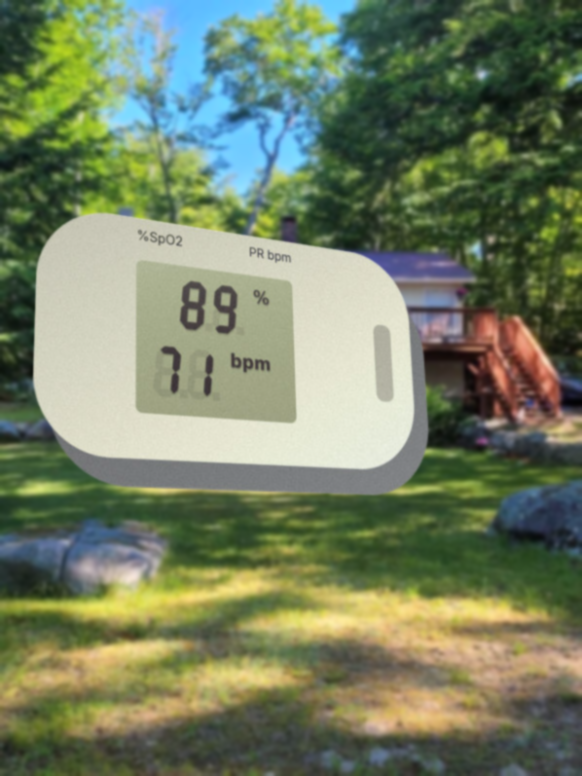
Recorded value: {"value": 89, "unit": "%"}
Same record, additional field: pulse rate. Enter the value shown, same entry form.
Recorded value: {"value": 71, "unit": "bpm"}
